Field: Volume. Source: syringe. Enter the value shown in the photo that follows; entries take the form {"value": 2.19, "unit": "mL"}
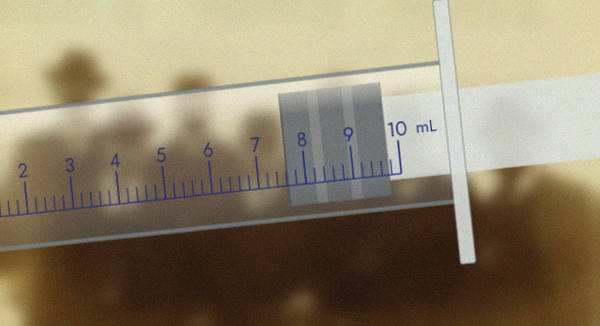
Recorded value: {"value": 7.6, "unit": "mL"}
